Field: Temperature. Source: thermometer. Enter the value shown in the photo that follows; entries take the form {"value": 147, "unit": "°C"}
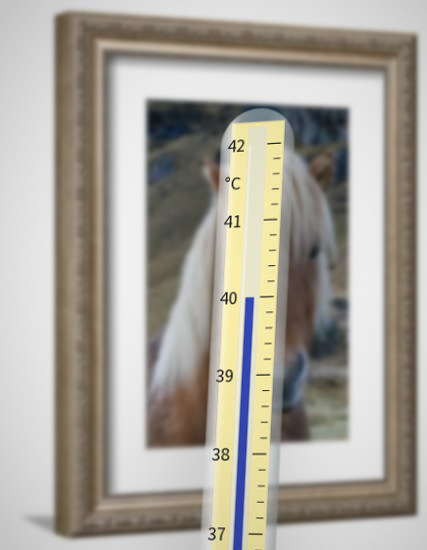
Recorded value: {"value": 40, "unit": "°C"}
